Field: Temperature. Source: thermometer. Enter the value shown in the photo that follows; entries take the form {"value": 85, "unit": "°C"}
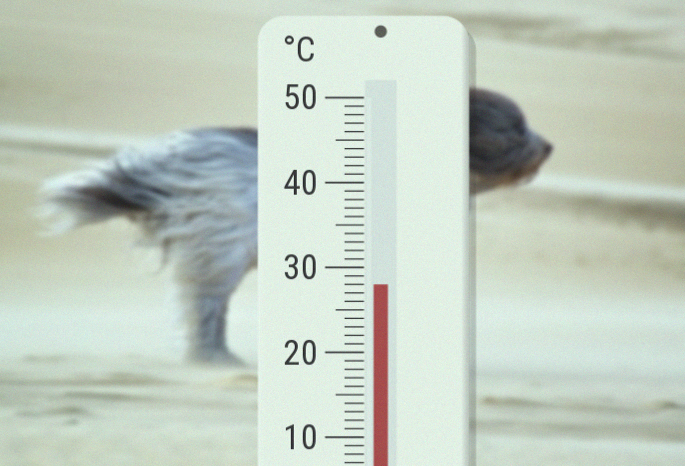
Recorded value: {"value": 28, "unit": "°C"}
